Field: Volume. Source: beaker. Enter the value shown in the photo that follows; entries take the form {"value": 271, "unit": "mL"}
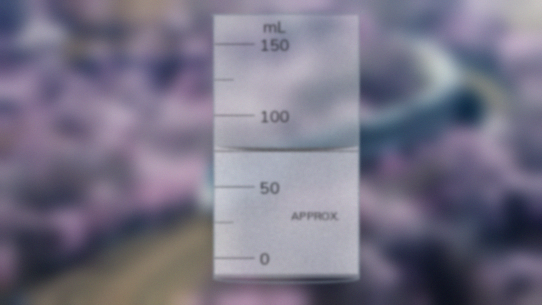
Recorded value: {"value": 75, "unit": "mL"}
